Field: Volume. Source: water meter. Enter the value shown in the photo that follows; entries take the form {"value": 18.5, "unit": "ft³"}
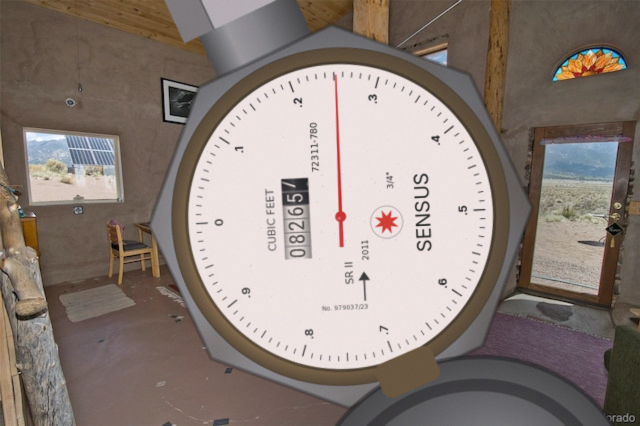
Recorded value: {"value": 82657.25, "unit": "ft³"}
